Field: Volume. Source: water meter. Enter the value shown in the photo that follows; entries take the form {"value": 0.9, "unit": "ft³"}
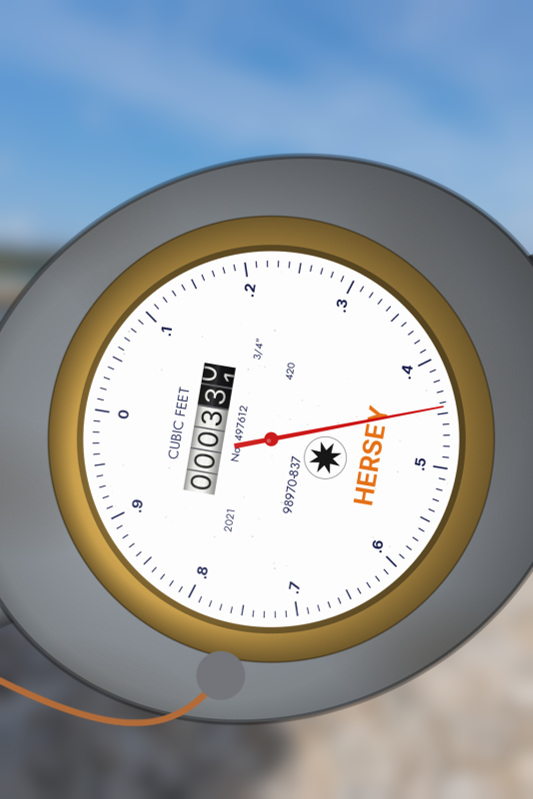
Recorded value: {"value": 330.44, "unit": "ft³"}
